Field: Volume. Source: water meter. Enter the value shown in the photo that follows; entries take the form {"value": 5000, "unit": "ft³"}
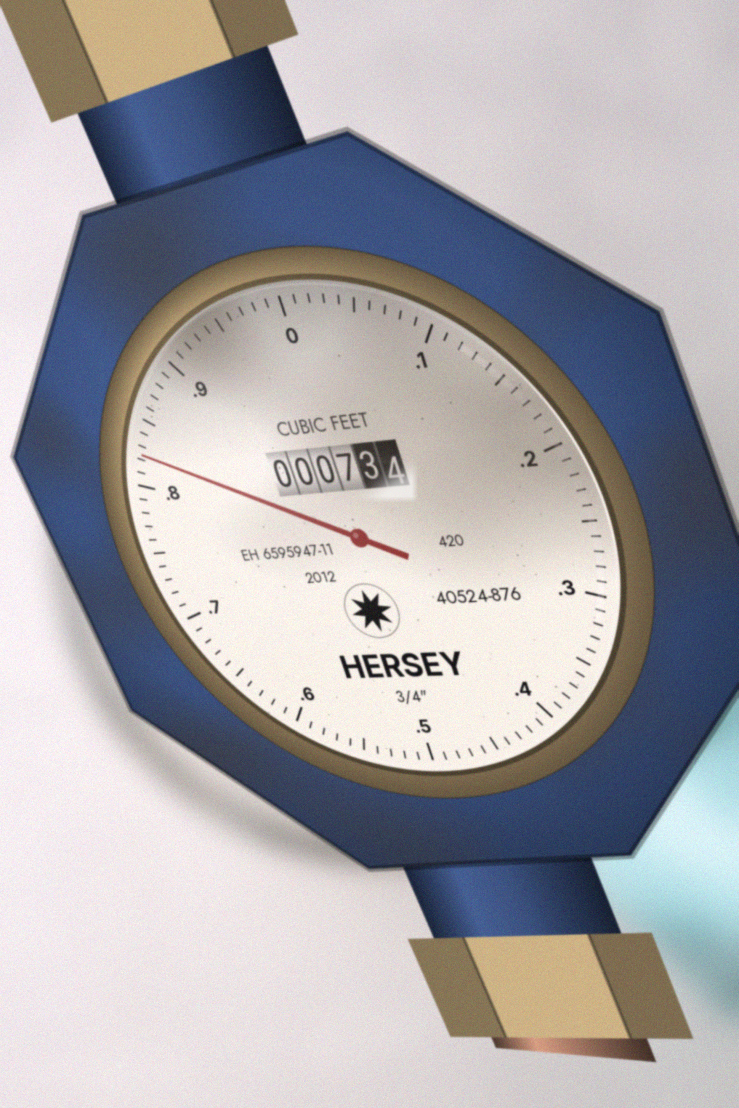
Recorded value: {"value": 733.82, "unit": "ft³"}
